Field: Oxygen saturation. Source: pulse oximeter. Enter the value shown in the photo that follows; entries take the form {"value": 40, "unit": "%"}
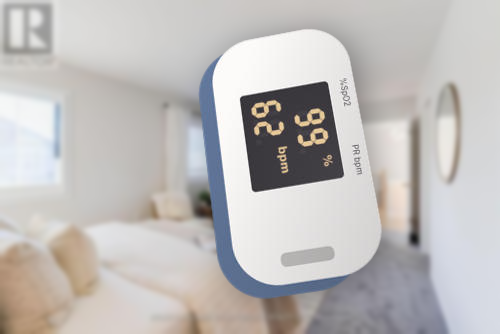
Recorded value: {"value": 99, "unit": "%"}
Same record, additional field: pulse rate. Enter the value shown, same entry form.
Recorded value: {"value": 62, "unit": "bpm"}
